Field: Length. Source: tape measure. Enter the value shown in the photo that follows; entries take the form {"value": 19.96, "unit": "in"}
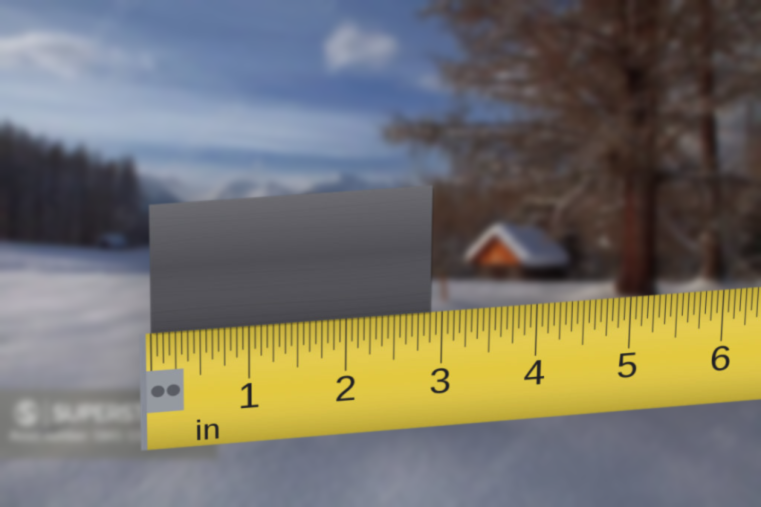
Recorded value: {"value": 2.875, "unit": "in"}
